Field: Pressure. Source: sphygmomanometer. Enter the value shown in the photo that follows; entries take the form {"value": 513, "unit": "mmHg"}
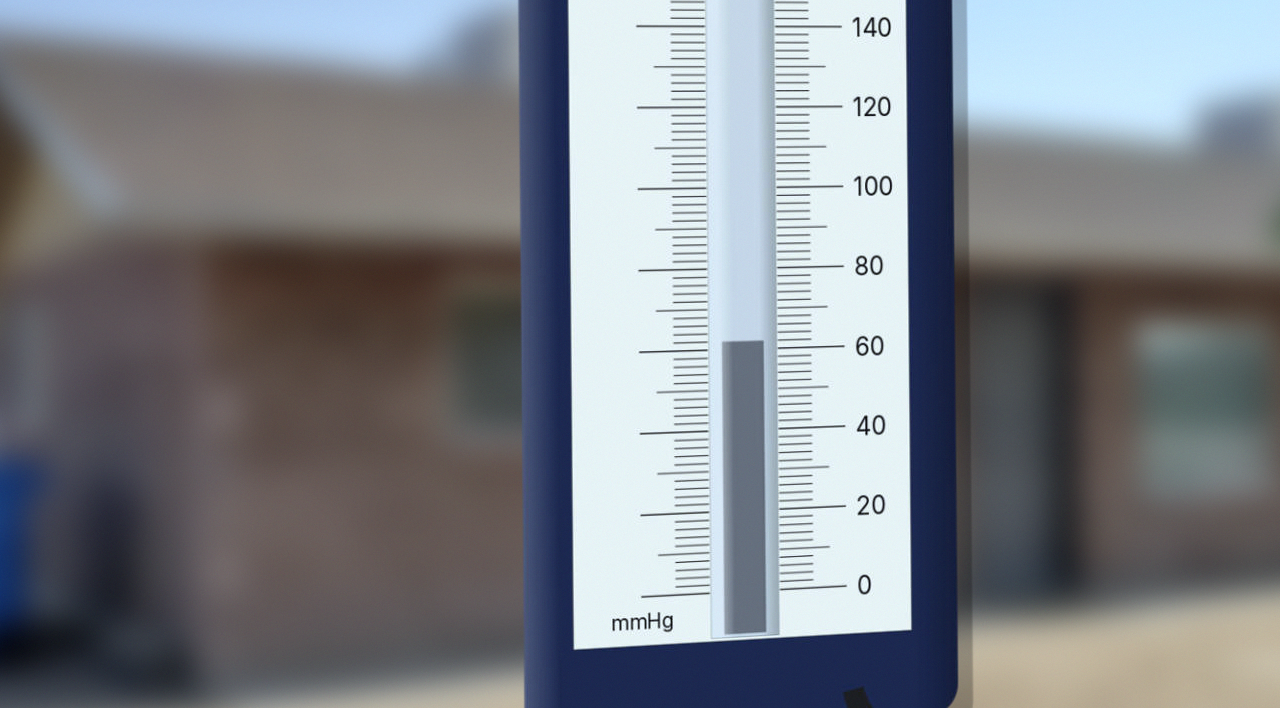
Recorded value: {"value": 62, "unit": "mmHg"}
